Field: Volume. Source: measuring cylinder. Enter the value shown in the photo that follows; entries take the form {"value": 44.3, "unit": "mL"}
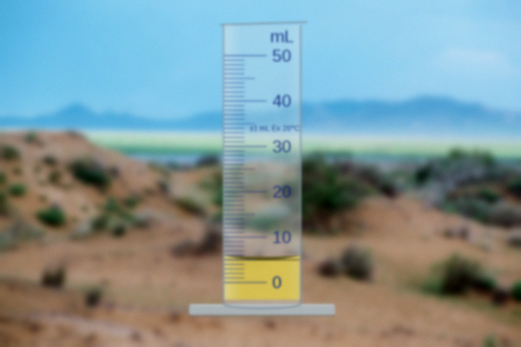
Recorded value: {"value": 5, "unit": "mL"}
